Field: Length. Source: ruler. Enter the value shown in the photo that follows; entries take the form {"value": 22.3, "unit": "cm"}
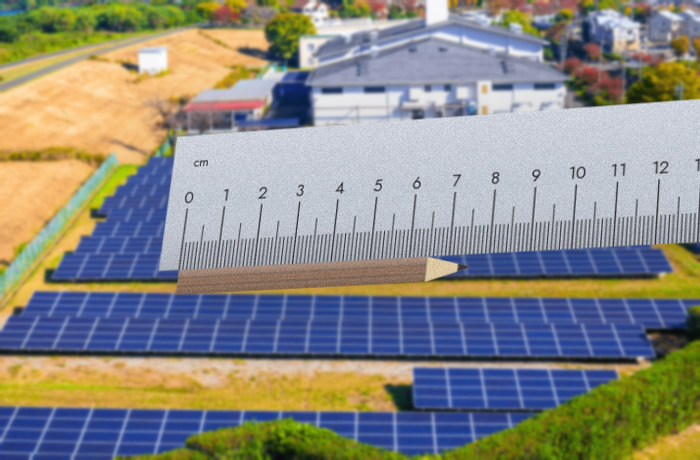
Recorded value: {"value": 7.5, "unit": "cm"}
